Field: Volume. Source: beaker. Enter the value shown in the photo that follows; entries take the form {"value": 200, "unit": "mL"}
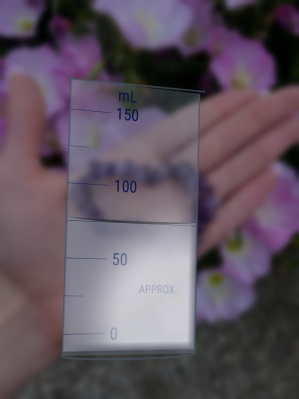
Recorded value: {"value": 75, "unit": "mL"}
